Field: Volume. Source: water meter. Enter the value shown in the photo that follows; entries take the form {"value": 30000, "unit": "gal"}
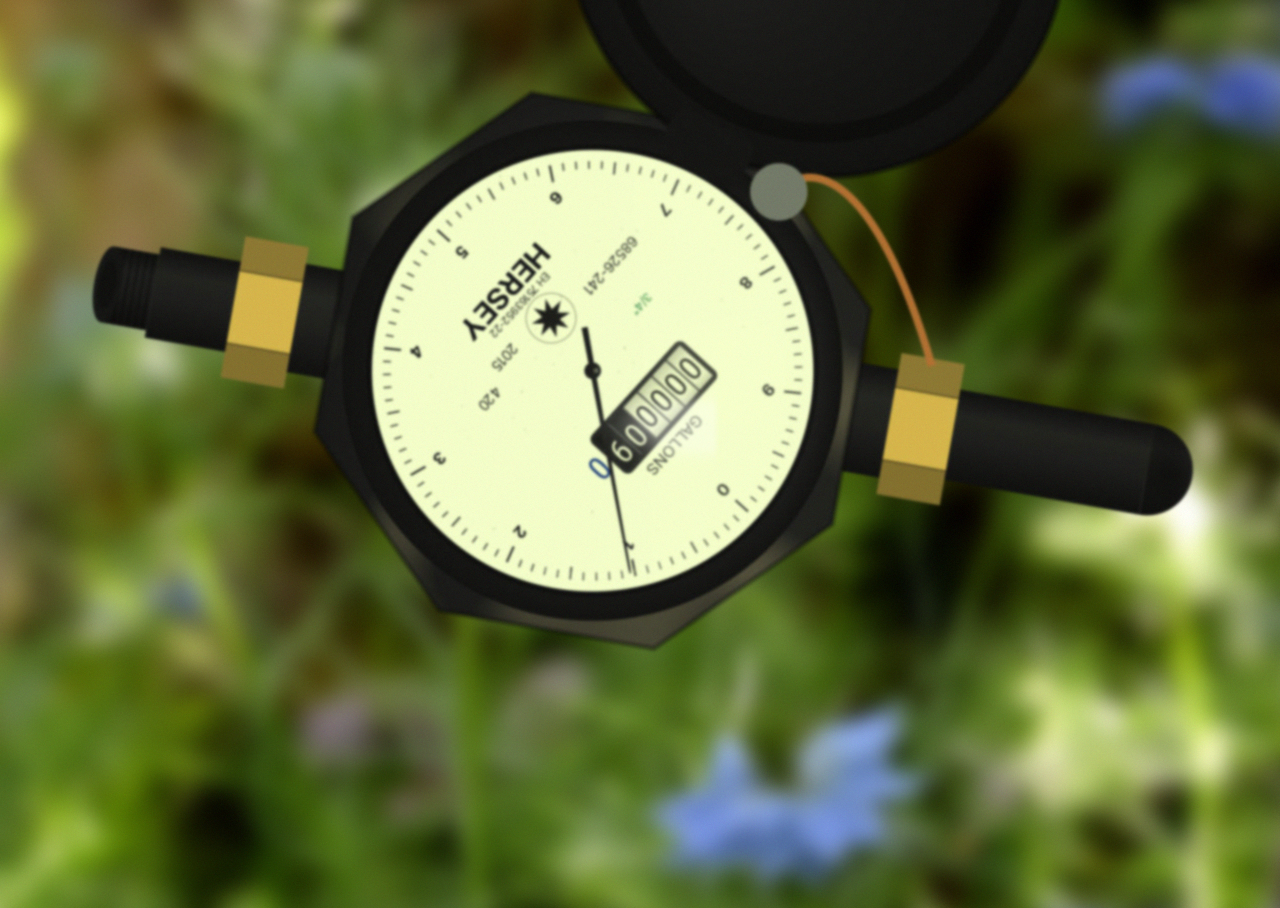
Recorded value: {"value": 91.0, "unit": "gal"}
